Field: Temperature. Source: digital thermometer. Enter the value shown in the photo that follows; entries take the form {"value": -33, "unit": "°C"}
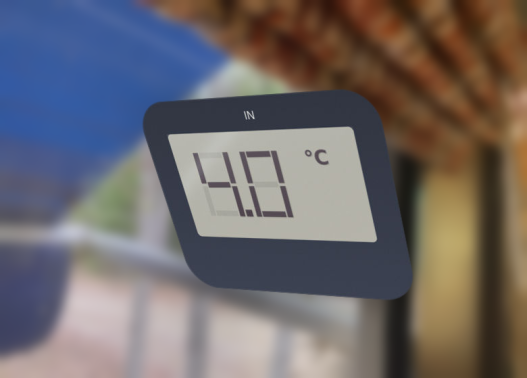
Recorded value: {"value": 4.0, "unit": "°C"}
